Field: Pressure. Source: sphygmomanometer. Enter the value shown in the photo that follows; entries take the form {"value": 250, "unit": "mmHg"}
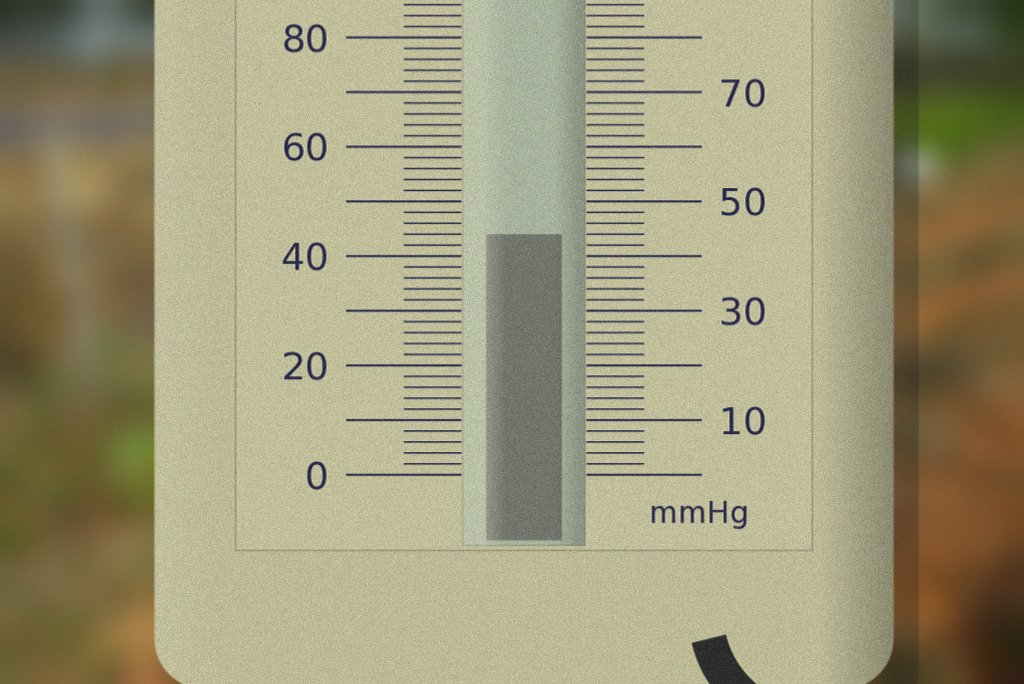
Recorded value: {"value": 44, "unit": "mmHg"}
